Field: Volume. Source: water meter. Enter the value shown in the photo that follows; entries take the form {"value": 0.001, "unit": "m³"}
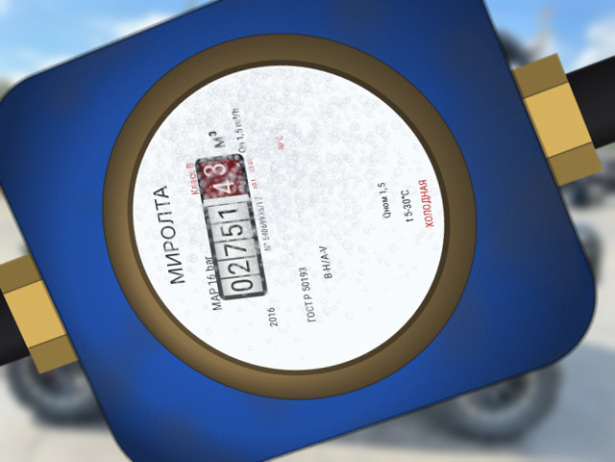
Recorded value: {"value": 2751.43, "unit": "m³"}
